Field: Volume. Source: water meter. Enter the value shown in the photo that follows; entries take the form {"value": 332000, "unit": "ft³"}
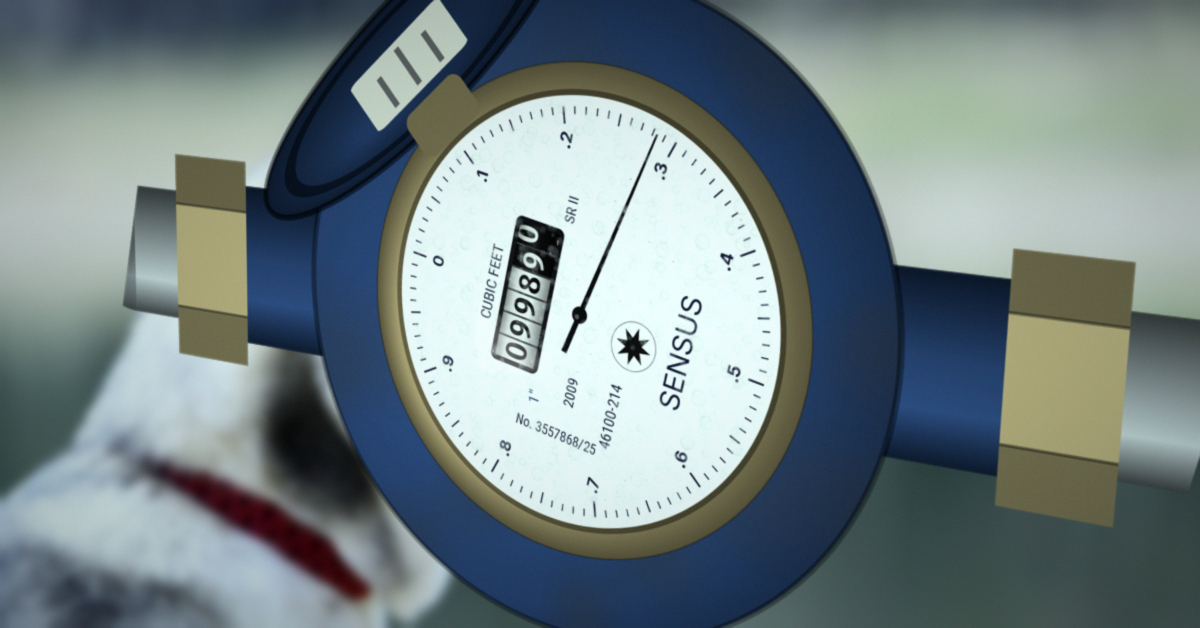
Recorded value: {"value": 99890.28, "unit": "ft³"}
